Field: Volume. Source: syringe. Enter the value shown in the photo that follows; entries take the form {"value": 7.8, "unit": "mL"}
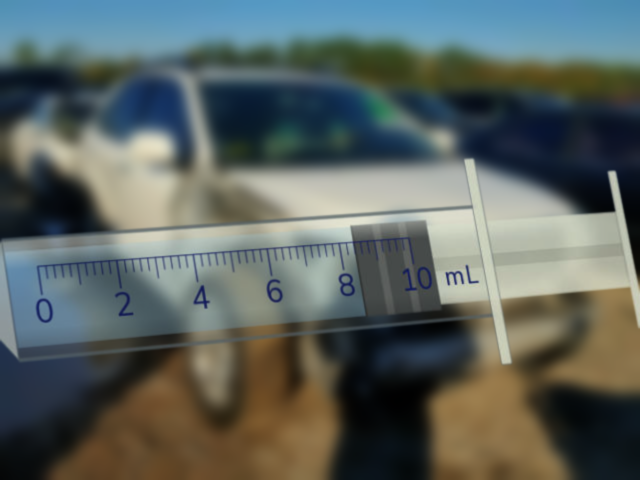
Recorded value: {"value": 8.4, "unit": "mL"}
